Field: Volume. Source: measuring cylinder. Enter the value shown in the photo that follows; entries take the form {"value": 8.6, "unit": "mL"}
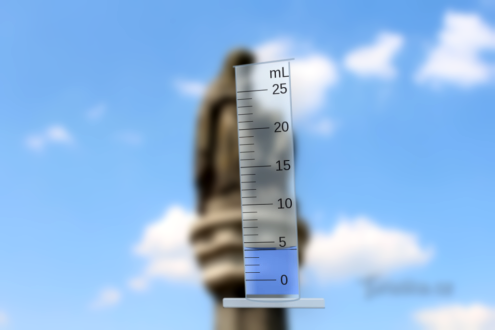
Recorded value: {"value": 4, "unit": "mL"}
